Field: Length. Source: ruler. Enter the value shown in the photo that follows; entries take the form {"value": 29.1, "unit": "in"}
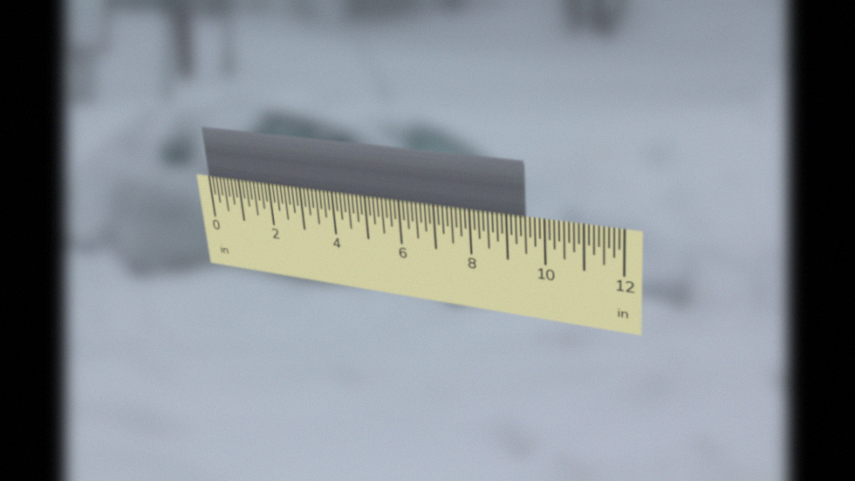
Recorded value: {"value": 9.5, "unit": "in"}
